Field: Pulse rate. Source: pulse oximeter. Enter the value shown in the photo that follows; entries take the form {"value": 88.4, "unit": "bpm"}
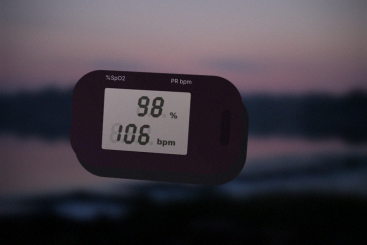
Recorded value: {"value": 106, "unit": "bpm"}
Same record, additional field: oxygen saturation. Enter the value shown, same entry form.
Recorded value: {"value": 98, "unit": "%"}
